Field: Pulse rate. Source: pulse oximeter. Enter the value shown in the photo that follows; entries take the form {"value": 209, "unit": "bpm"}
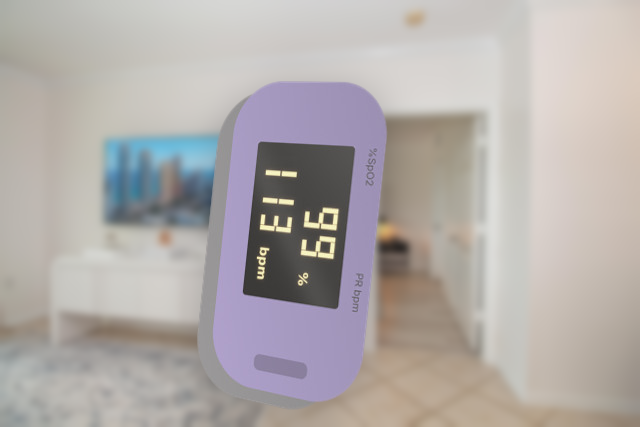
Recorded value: {"value": 113, "unit": "bpm"}
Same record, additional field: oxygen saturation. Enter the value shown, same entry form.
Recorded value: {"value": 99, "unit": "%"}
